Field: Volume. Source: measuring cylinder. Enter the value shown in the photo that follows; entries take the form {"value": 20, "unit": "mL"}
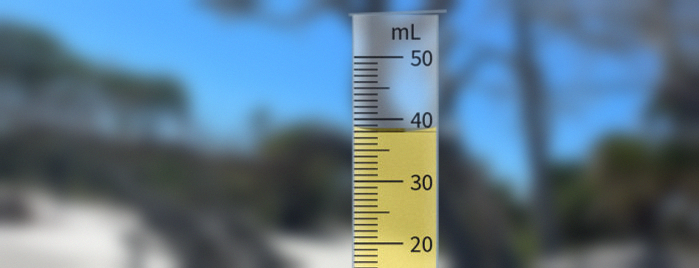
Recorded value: {"value": 38, "unit": "mL"}
